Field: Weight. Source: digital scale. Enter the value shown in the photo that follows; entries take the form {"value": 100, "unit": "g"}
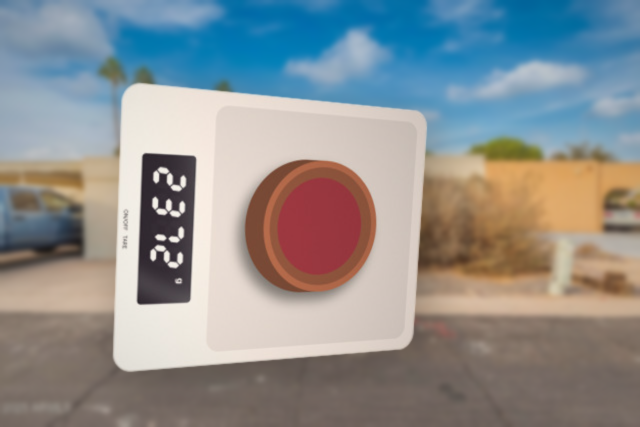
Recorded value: {"value": 2372, "unit": "g"}
